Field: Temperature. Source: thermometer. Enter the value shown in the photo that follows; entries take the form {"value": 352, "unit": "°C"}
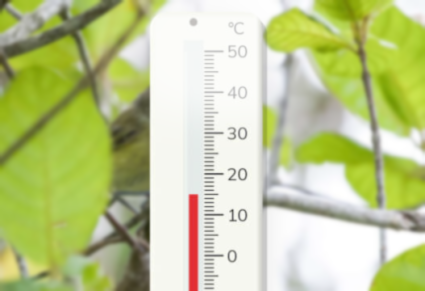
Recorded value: {"value": 15, "unit": "°C"}
